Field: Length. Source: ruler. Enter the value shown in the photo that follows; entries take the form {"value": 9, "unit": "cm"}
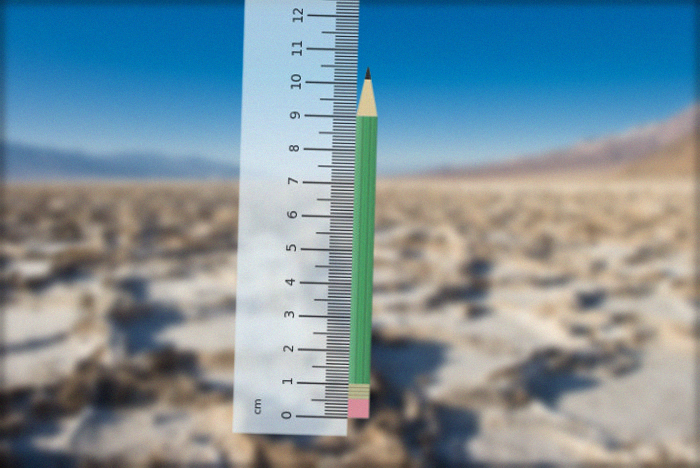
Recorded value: {"value": 10.5, "unit": "cm"}
